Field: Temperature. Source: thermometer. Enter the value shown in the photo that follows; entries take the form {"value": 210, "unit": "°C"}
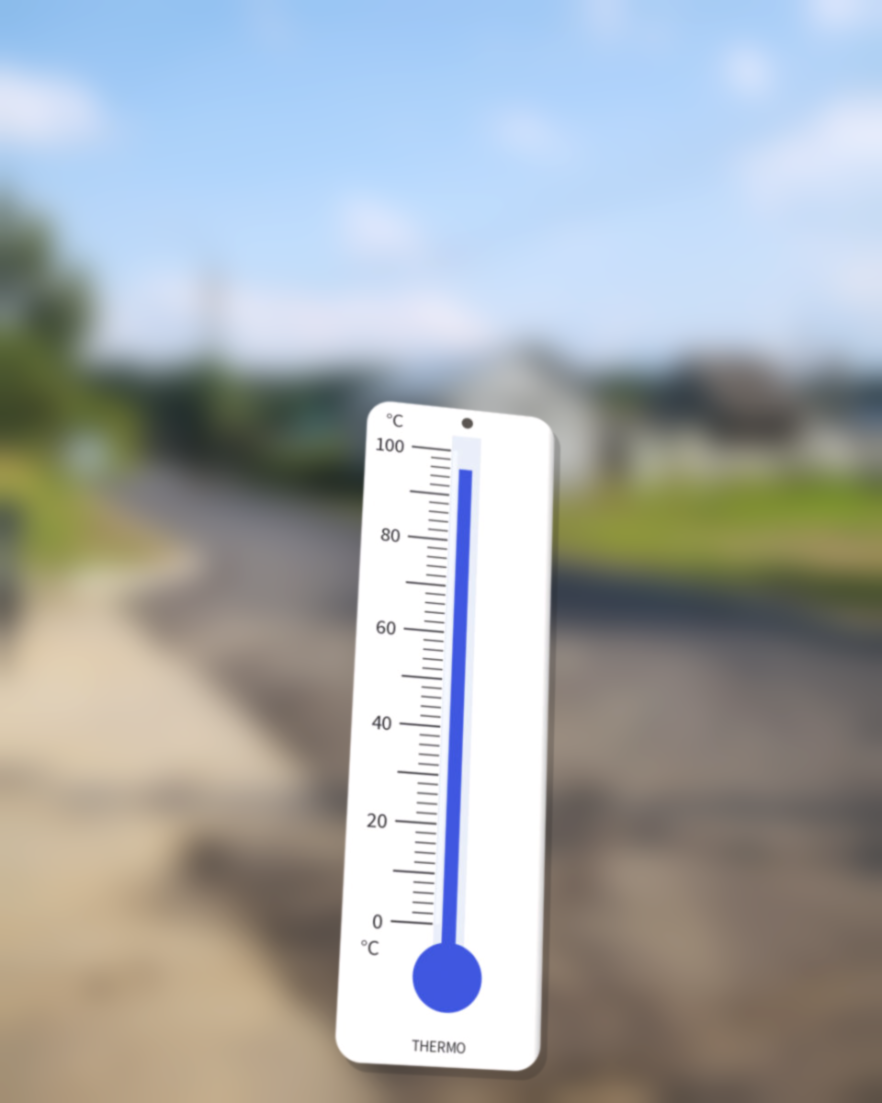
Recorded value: {"value": 96, "unit": "°C"}
